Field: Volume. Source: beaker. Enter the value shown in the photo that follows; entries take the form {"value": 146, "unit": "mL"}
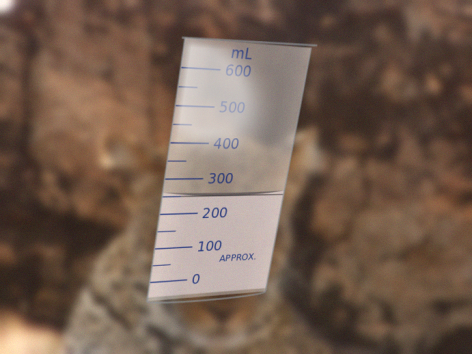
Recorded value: {"value": 250, "unit": "mL"}
